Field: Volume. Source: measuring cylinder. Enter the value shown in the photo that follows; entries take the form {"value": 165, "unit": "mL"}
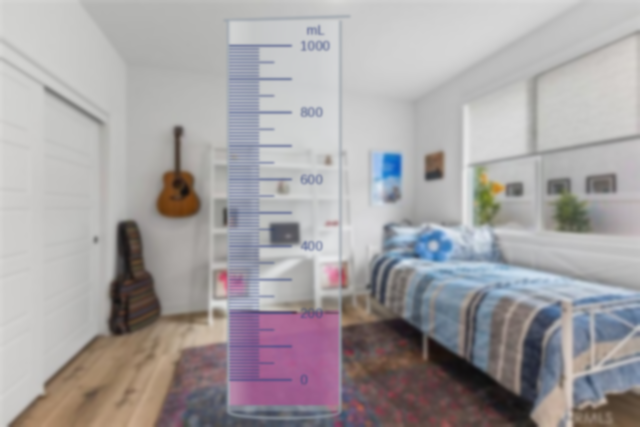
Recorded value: {"value": 200, "unit": "mL"}
